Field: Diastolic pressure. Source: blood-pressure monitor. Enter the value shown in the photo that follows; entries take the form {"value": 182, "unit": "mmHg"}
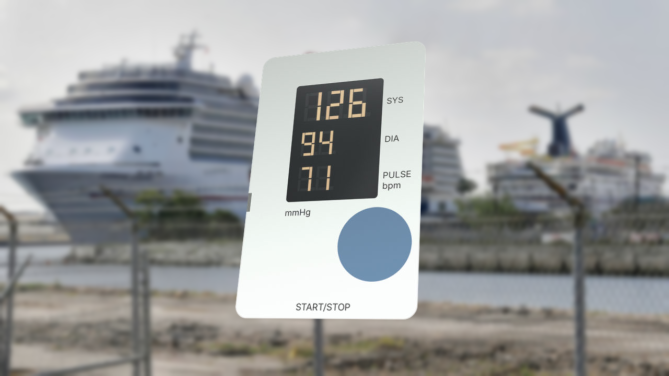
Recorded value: {"value": 94, "unit": "mmHg"}
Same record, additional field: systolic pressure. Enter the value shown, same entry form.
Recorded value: {"value": 126, "unit": "mmHg"}
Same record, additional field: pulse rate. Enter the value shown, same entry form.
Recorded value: {"value": 71, "unit": "bpm"}
